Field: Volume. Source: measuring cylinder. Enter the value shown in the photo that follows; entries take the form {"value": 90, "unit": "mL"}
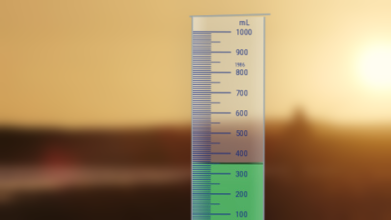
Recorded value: {"value": 350, "unit": "mL"}
